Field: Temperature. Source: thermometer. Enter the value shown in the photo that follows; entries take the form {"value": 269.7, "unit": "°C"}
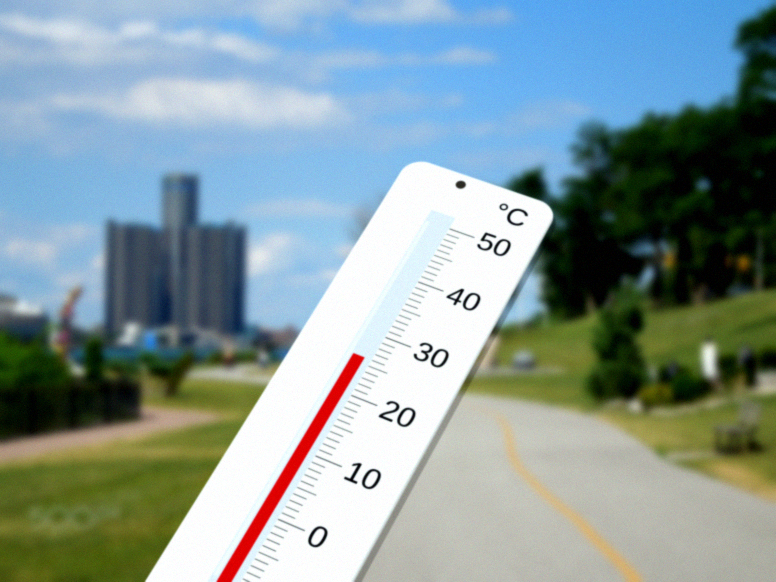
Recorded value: {"value": 26, "unit": "°C"}
